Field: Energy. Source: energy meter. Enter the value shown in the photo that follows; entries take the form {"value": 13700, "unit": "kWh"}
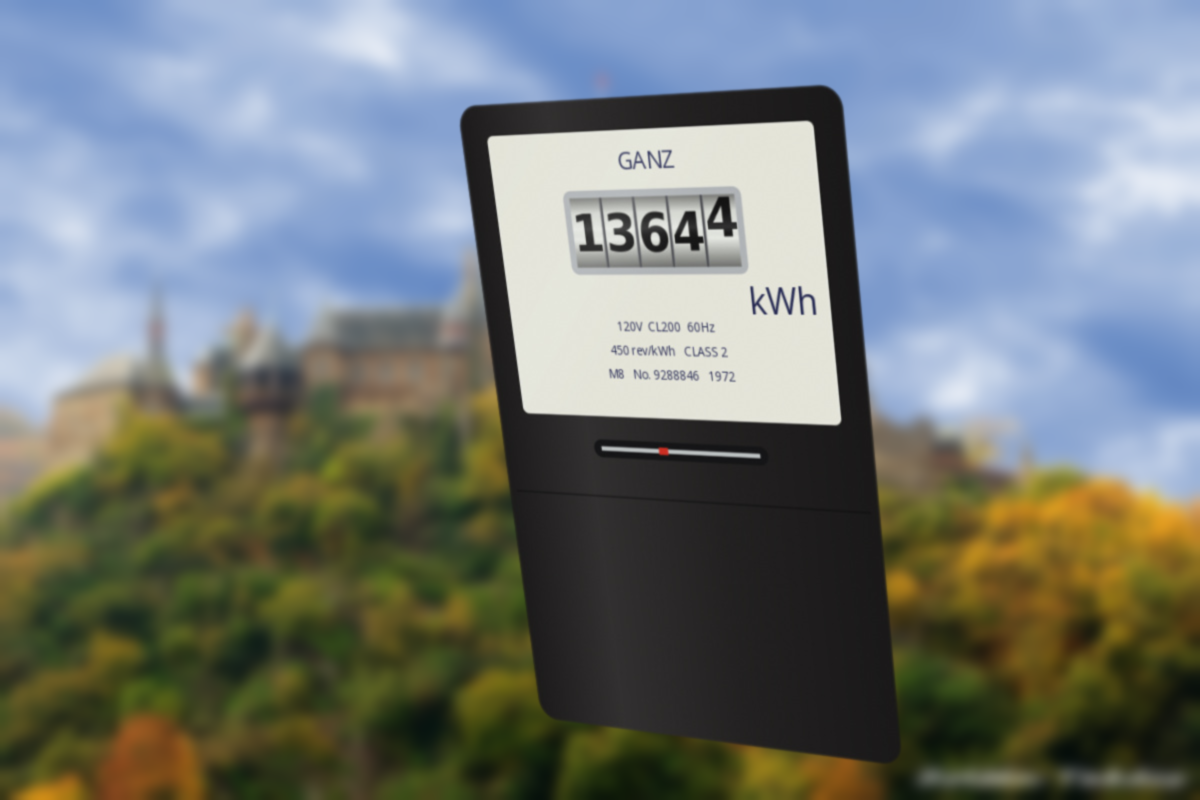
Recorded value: {"value": 13644, "unit": "kWh"}
